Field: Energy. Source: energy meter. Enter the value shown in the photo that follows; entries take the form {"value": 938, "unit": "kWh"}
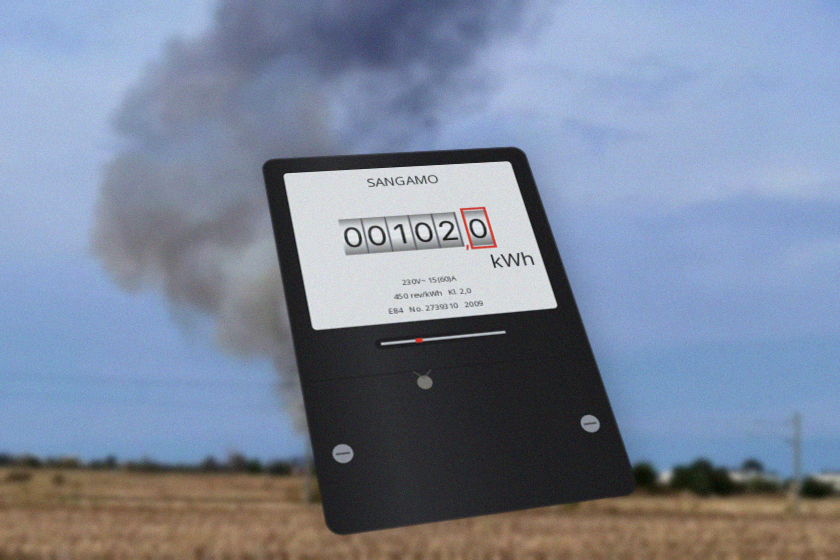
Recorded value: {"value": 102.0, "unit": "kWh"}
